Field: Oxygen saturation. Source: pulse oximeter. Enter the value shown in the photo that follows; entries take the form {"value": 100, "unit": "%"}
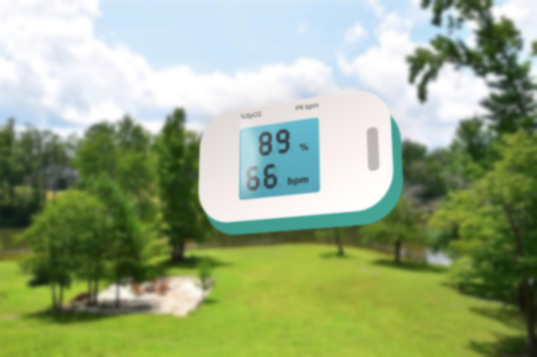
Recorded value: {"value": 89, "unit": "%"}
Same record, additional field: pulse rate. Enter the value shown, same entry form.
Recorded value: {"value": 66, "unit": "bpm"}
